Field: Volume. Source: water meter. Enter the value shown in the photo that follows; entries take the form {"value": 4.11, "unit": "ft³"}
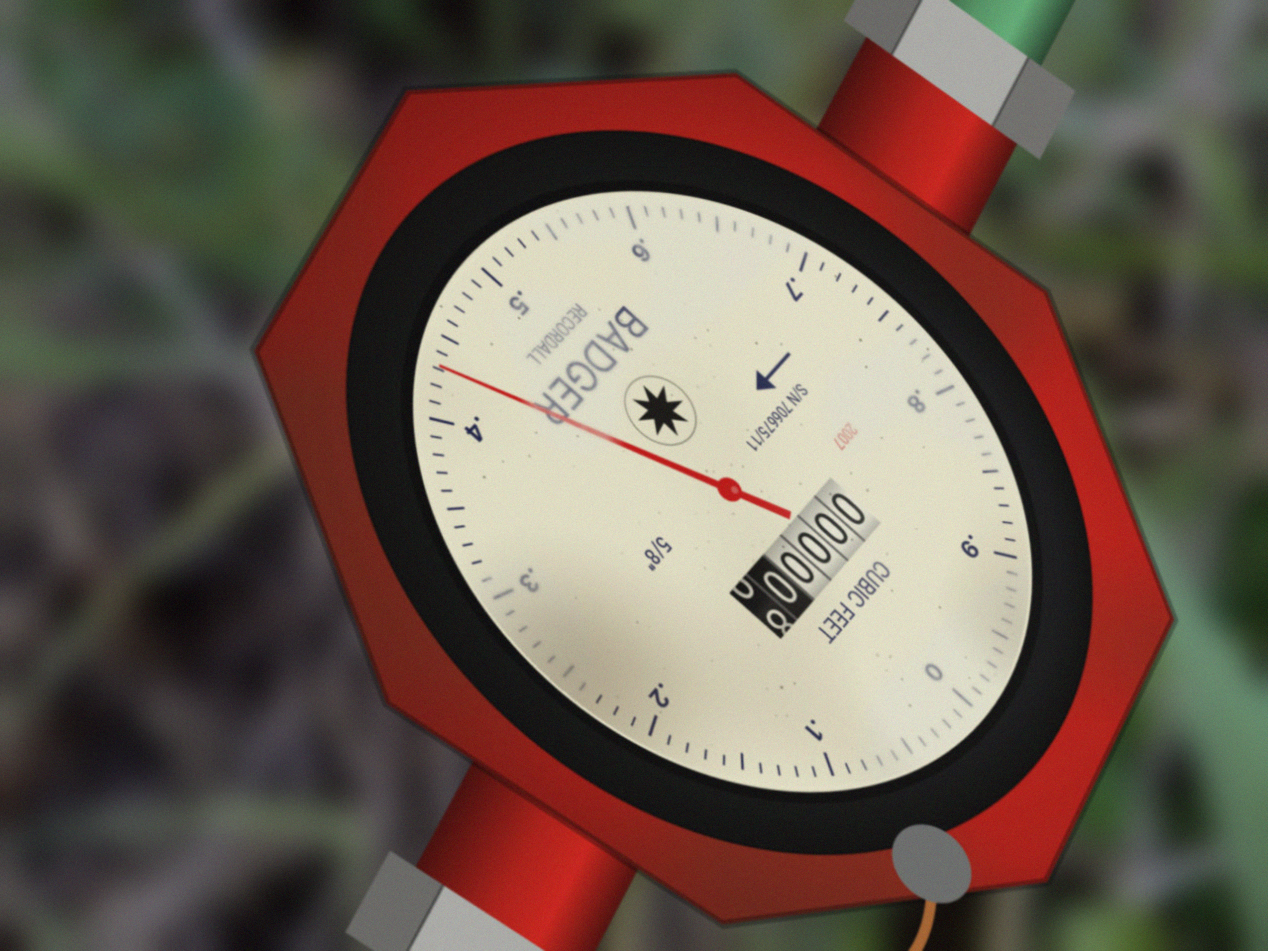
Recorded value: {"value": 8.43, "unit": "ft³"}
